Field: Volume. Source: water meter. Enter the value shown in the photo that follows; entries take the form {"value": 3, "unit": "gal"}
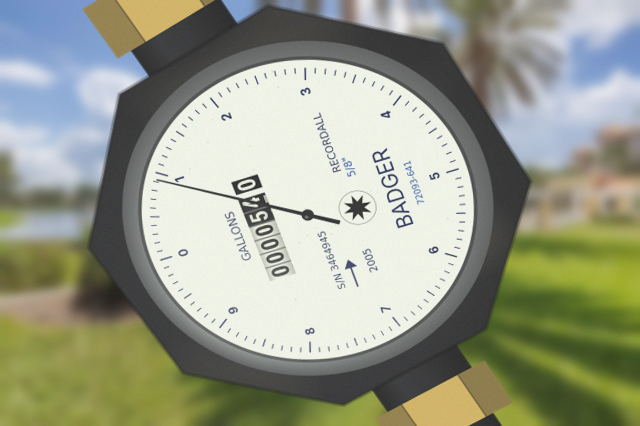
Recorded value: {"value": 540.9, "unit": "gal"}
